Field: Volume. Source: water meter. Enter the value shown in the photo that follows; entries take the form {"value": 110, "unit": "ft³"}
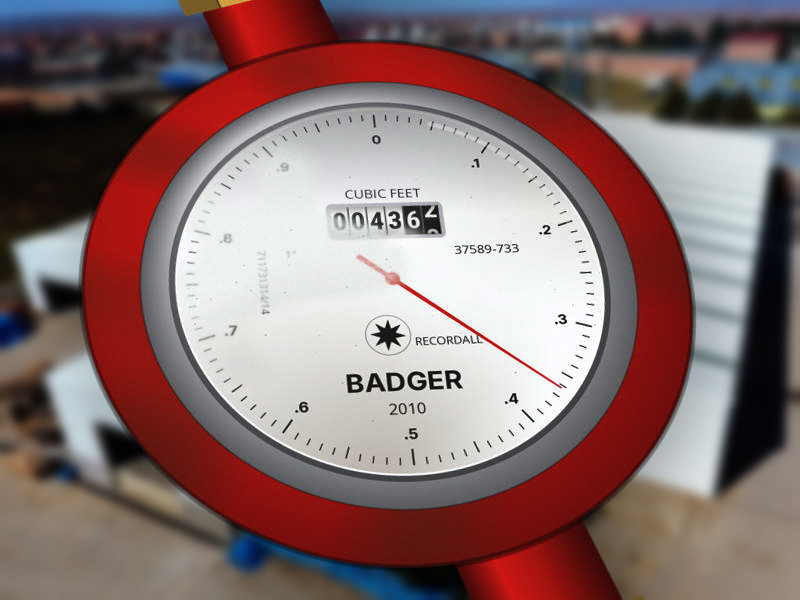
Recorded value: {"value": 4362.36, "unit": "ft³"}
